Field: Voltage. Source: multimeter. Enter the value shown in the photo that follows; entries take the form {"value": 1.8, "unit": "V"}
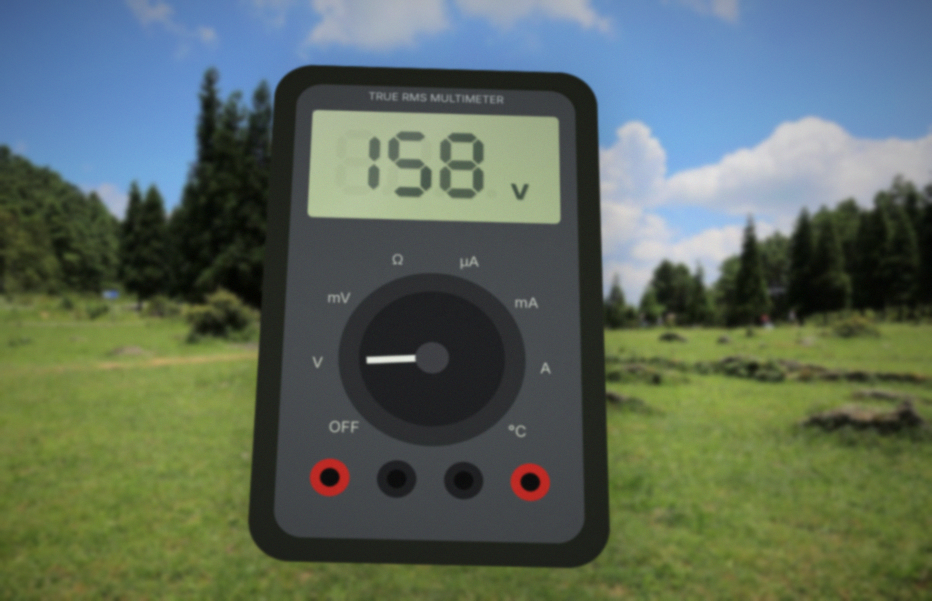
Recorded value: {"value": 158, "unit": "V"}
